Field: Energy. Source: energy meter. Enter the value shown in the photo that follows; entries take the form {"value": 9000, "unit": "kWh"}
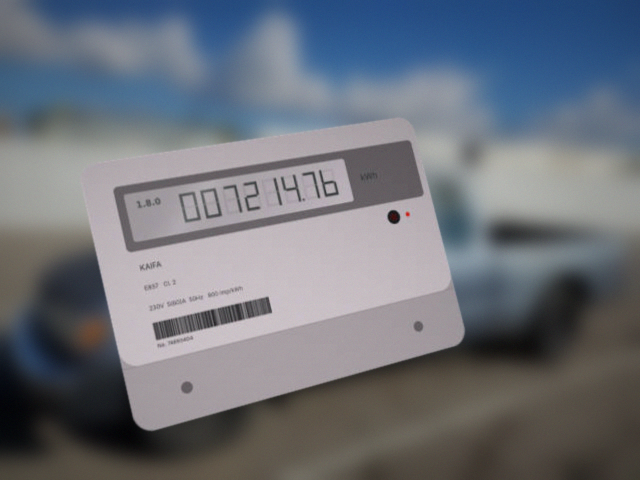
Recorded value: {"value": 7214.76, "unit": "kWh"}
